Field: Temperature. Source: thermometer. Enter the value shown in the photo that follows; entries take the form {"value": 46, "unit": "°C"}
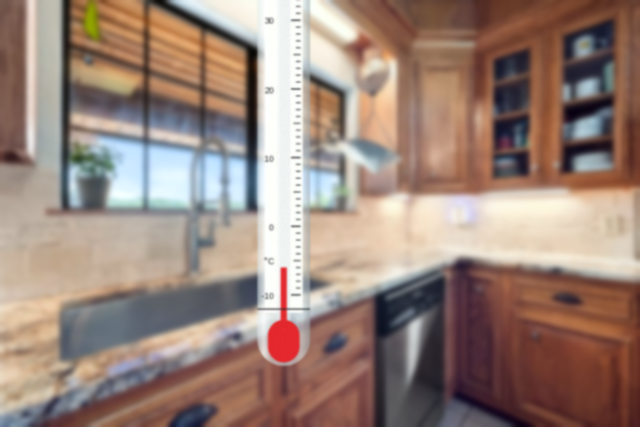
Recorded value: {"value": -6, "unit": "°C"}
